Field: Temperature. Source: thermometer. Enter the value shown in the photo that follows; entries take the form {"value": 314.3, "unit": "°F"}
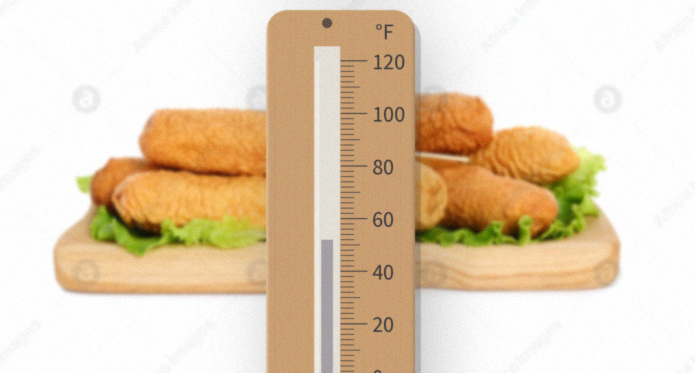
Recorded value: {"value": 52, "unit": "°F"}
